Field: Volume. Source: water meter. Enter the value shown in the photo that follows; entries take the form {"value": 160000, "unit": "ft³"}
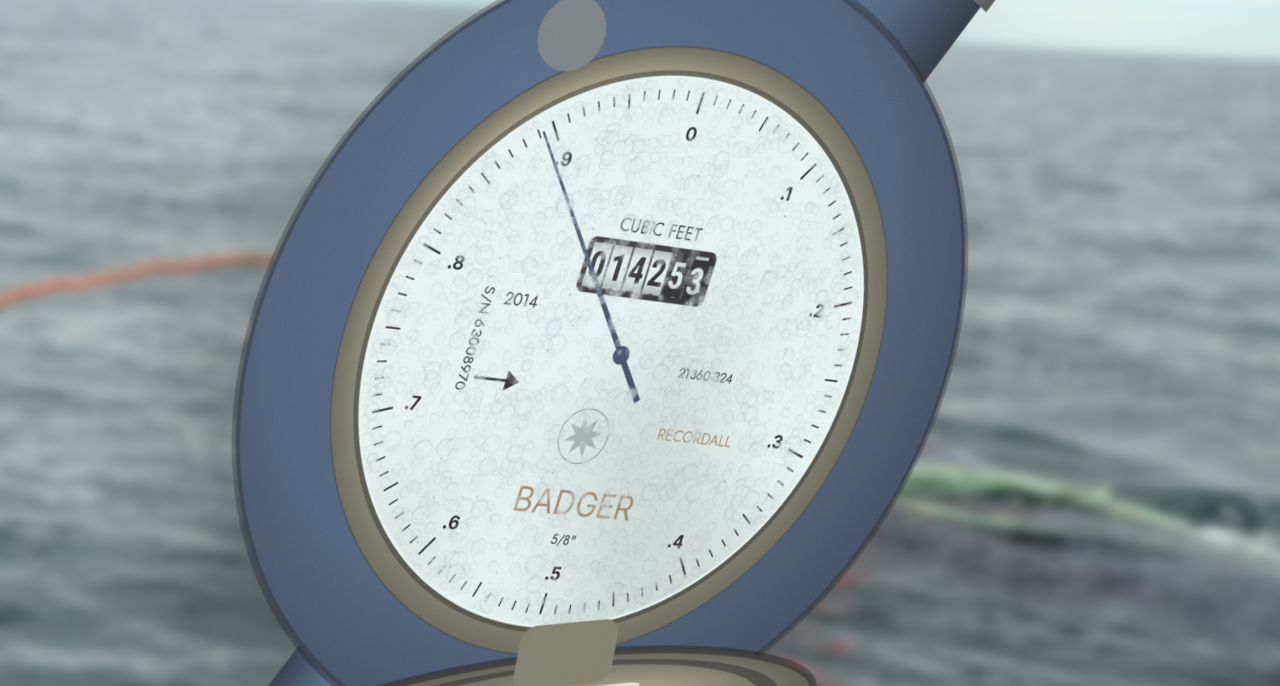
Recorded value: {"value": 14252.89, "unit": "ft³"}
